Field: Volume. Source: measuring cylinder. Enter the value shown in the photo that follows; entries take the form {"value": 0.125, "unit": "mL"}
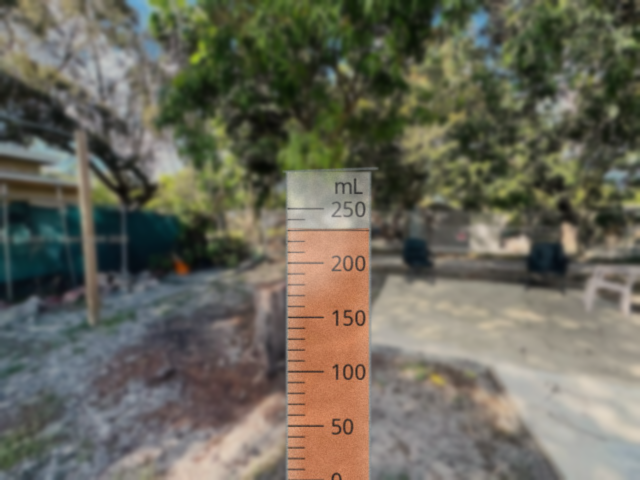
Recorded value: {"value": 230, "unit": "mL"}
